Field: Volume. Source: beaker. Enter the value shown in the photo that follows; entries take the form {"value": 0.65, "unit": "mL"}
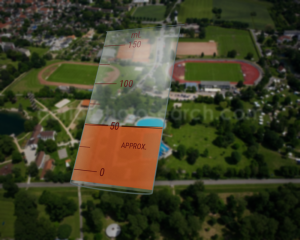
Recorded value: {"value": 50, "unit": "mL"}
